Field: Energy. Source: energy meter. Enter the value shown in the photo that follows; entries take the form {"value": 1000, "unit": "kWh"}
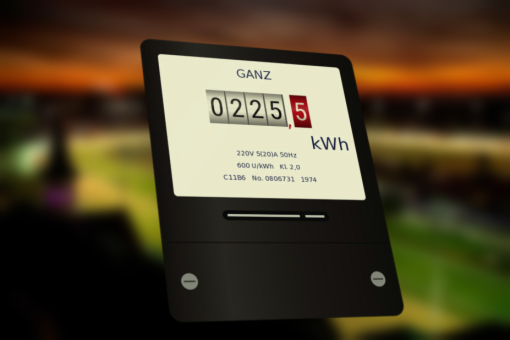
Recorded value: {"value": 225.5, "unit": "kWh"}
